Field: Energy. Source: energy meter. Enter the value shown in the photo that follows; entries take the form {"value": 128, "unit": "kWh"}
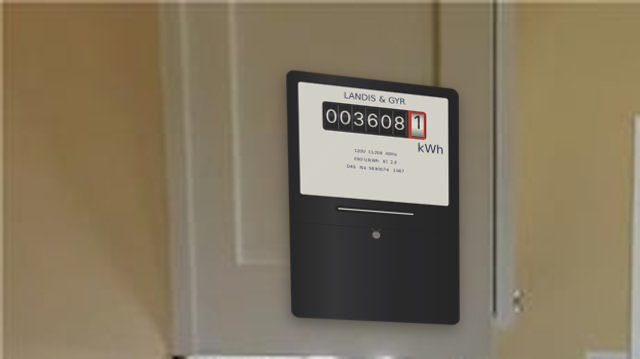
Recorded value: {"value": 3608.1, "unit": "kWh"}
